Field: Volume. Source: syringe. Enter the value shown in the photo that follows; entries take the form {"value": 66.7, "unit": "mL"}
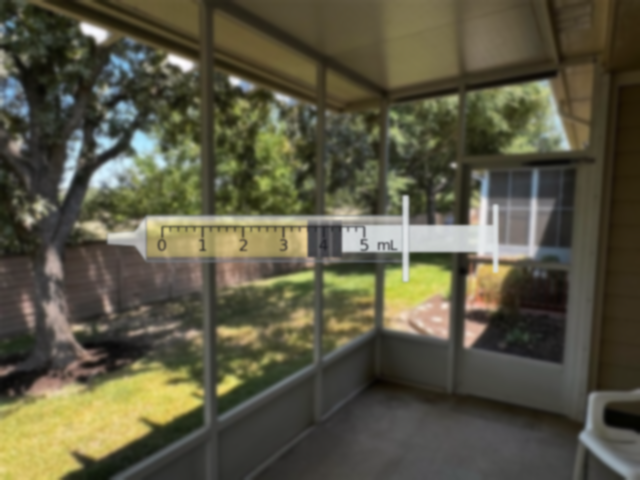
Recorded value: {"value": 3.6, "unit": "mL"}
